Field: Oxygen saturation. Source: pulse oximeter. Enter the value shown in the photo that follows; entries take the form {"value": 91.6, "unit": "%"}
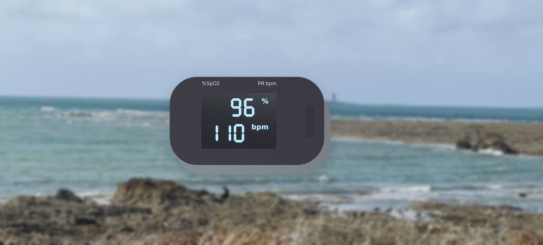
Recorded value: {"value": 96, "unit": "%"}
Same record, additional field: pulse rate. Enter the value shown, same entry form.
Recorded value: {"value": 110, "unit": "bpm"}
